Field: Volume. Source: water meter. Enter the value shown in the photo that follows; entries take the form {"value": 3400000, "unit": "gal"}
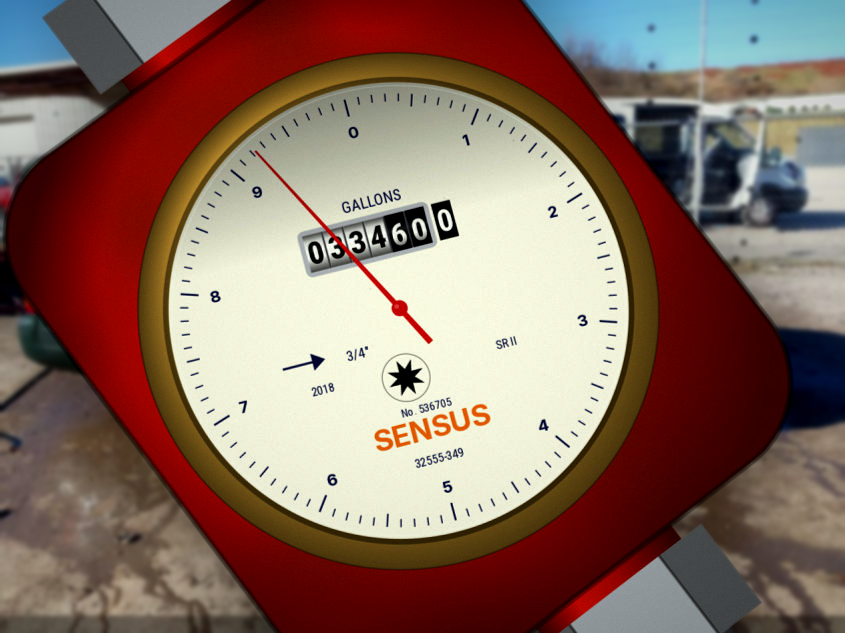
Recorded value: {"value": 334599.2, "unit": "gal"}
